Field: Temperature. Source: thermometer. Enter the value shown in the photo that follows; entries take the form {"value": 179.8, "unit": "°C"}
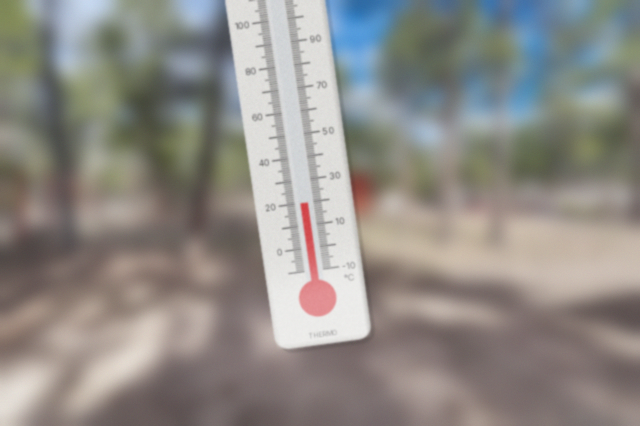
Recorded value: {"value": 20, "unit": "°C"}
